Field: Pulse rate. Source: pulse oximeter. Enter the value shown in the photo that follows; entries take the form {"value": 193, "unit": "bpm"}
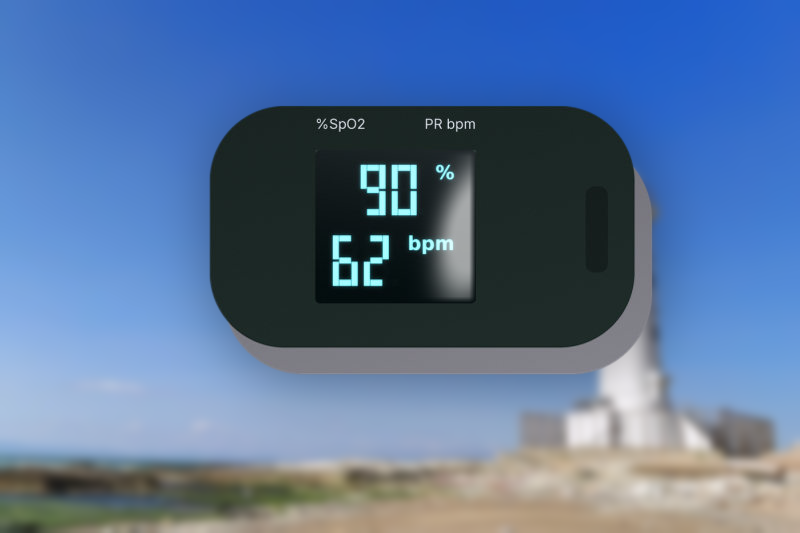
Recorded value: {"value": 62, "unit": "bpm"}
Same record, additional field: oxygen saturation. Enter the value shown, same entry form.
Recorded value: {"value": 90, "unit": "%"}
